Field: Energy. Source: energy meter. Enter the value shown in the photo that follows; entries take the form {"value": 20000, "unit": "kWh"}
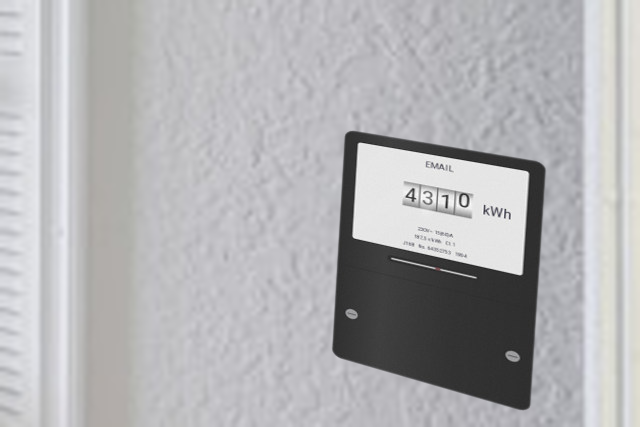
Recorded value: {"value": 4310, "unit": "kWh"}
